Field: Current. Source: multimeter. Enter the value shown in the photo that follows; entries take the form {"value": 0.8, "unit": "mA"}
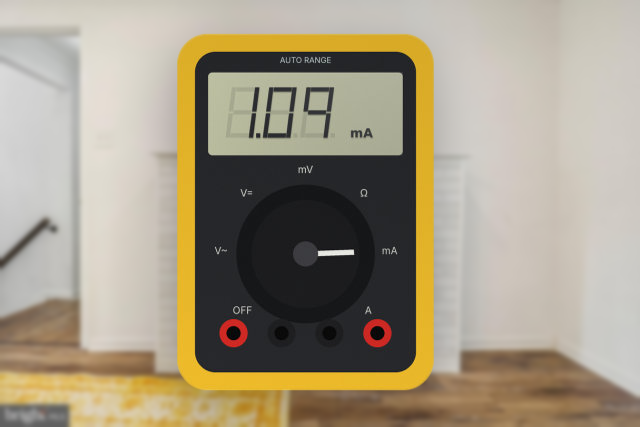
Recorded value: {"value": 1.09, "unit": "mA"}
